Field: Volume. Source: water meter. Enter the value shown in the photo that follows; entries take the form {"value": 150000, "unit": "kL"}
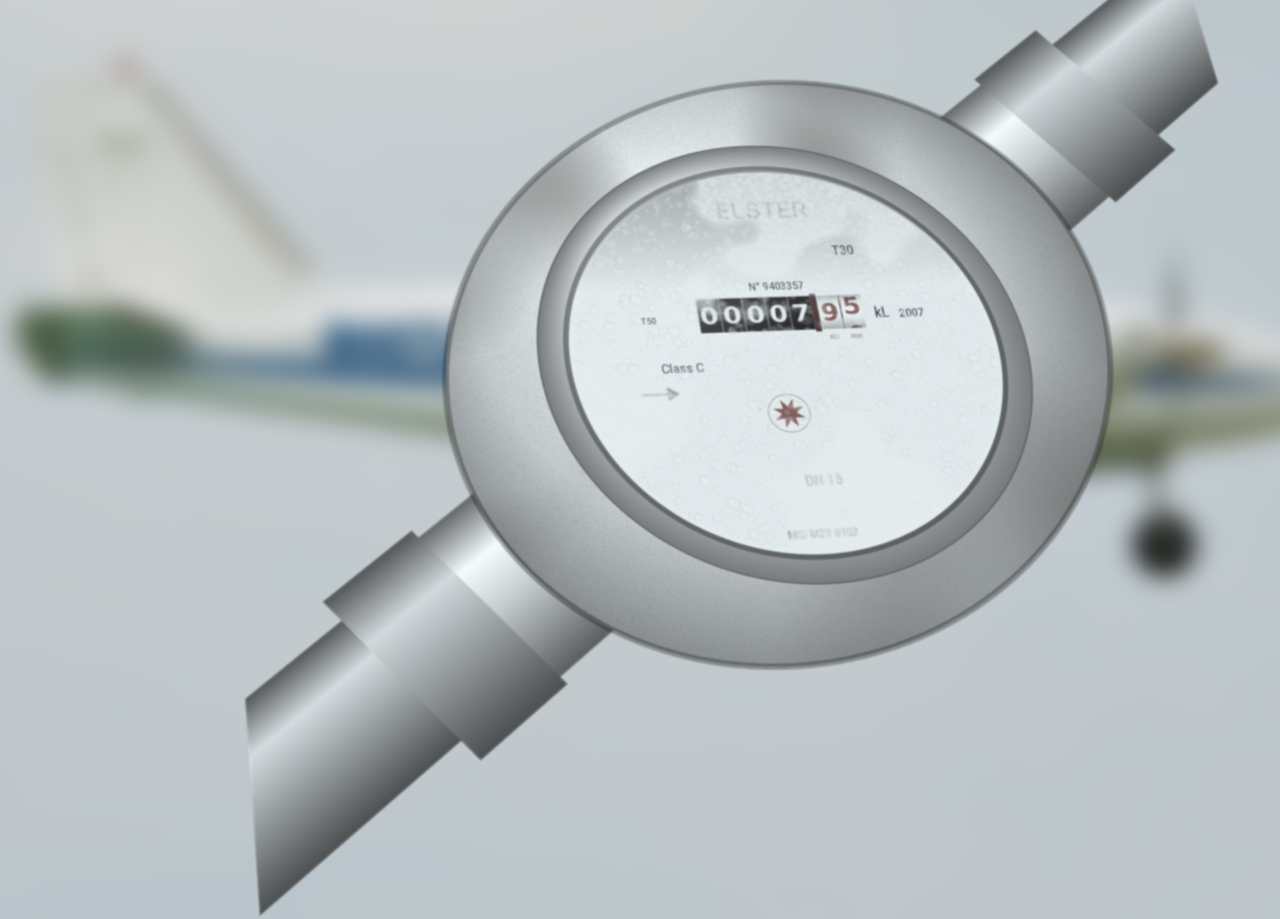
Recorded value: {"value": 7.95, "unit": "kL"}
